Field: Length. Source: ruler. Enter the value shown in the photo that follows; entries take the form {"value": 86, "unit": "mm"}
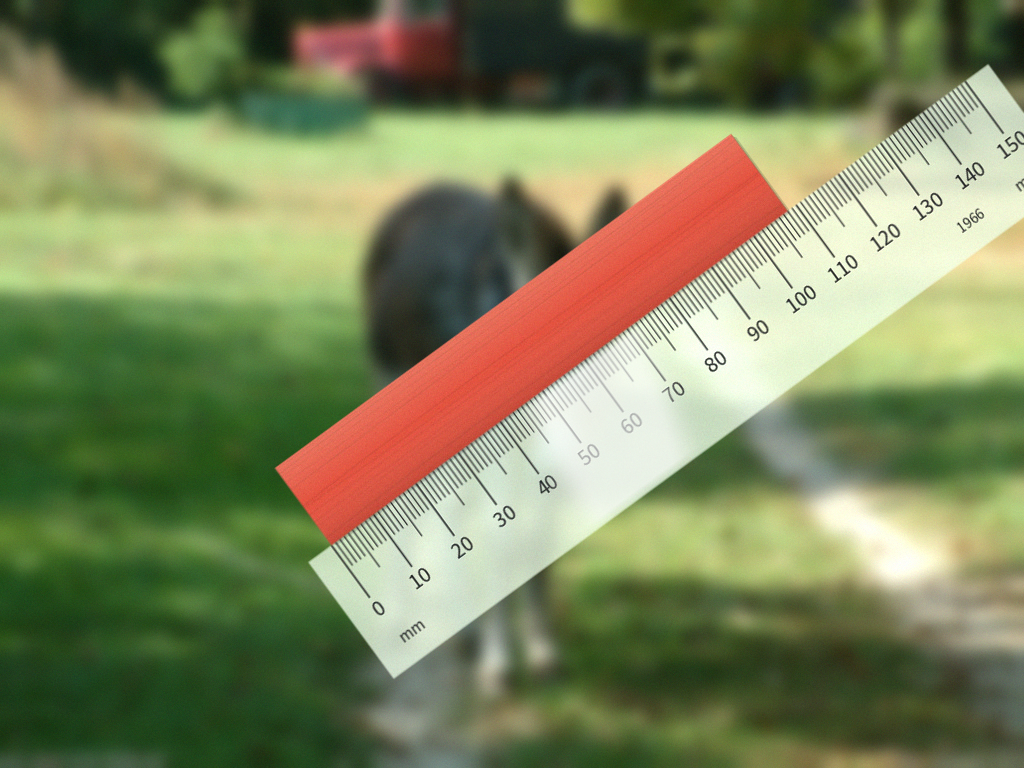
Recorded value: {"value": 108, "unit": "mm"}
